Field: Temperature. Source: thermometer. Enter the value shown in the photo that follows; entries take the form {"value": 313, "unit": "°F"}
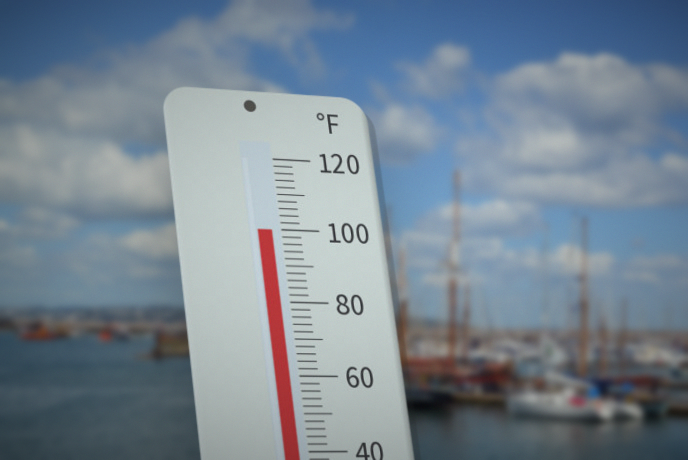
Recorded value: {"value": 100, "unit": "°F"}
